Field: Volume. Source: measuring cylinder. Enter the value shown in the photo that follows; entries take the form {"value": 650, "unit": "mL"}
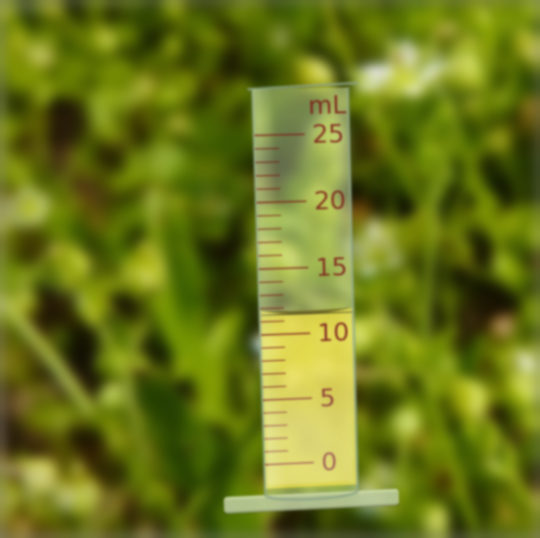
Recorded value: {"value": 11.5, "unit": "mL"}
